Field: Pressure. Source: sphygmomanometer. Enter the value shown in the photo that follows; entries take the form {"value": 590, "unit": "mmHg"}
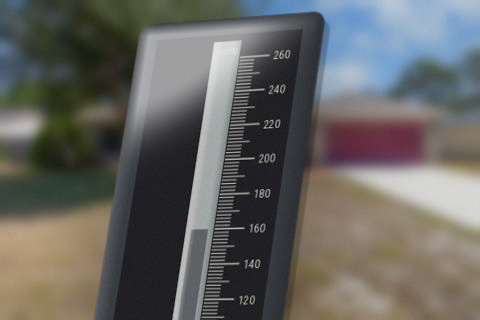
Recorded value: {"value": 160, "unit": "mmHg"}
